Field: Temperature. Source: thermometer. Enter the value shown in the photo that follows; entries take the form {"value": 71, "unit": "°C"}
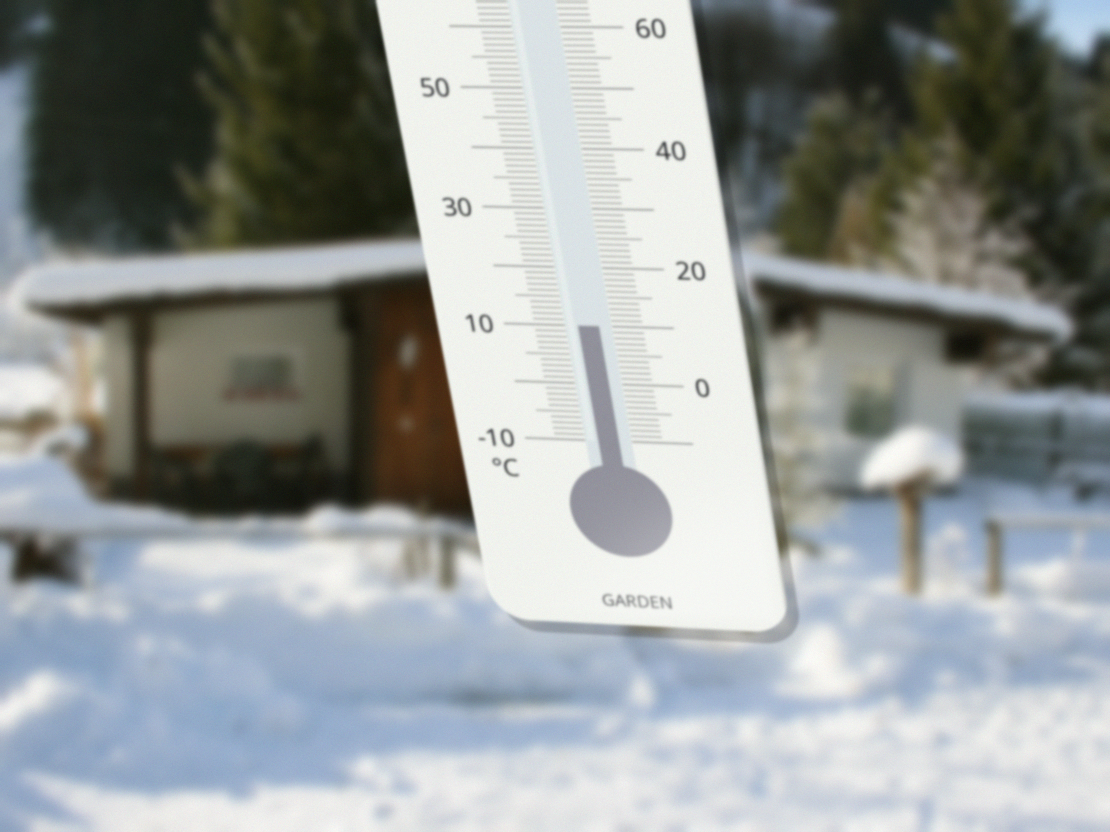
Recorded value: {"value": 10, "unit": "°C"}
